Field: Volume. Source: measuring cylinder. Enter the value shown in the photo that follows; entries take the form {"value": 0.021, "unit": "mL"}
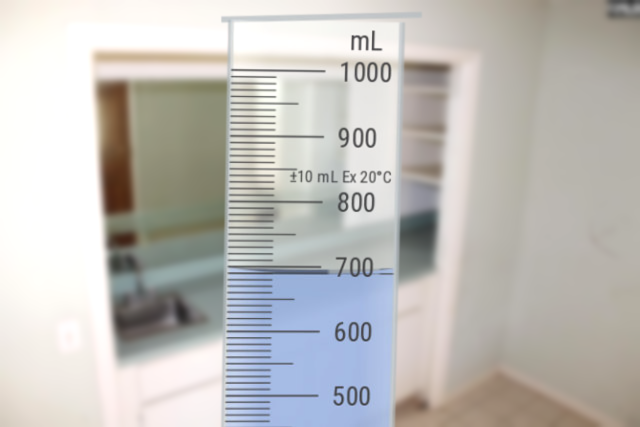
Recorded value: {"value": 690, "unit": "mL"}
